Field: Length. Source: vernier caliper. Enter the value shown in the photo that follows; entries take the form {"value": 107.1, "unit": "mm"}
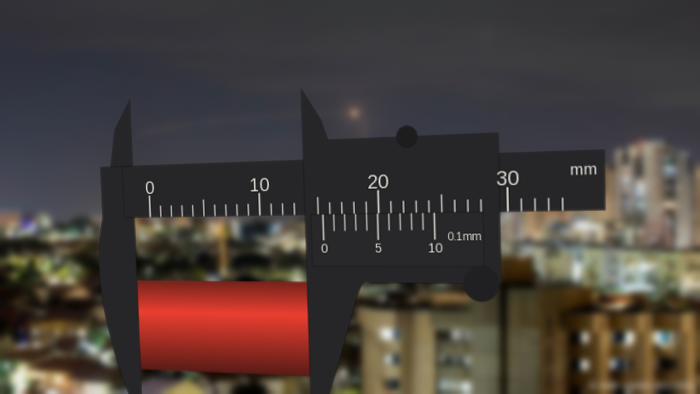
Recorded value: {"value": 15.4, "unit": "mm"}
